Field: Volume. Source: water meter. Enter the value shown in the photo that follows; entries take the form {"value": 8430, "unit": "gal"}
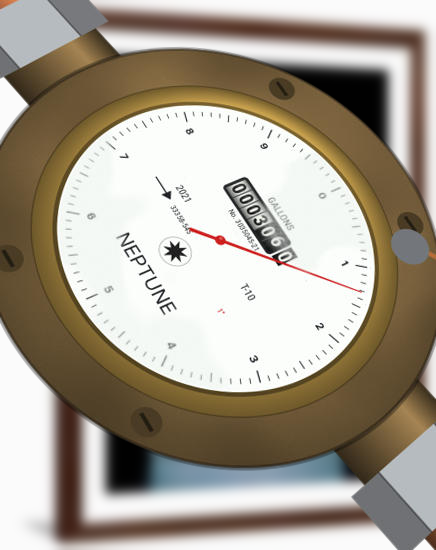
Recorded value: {"value": 3061.3, "unit": "gal"}
